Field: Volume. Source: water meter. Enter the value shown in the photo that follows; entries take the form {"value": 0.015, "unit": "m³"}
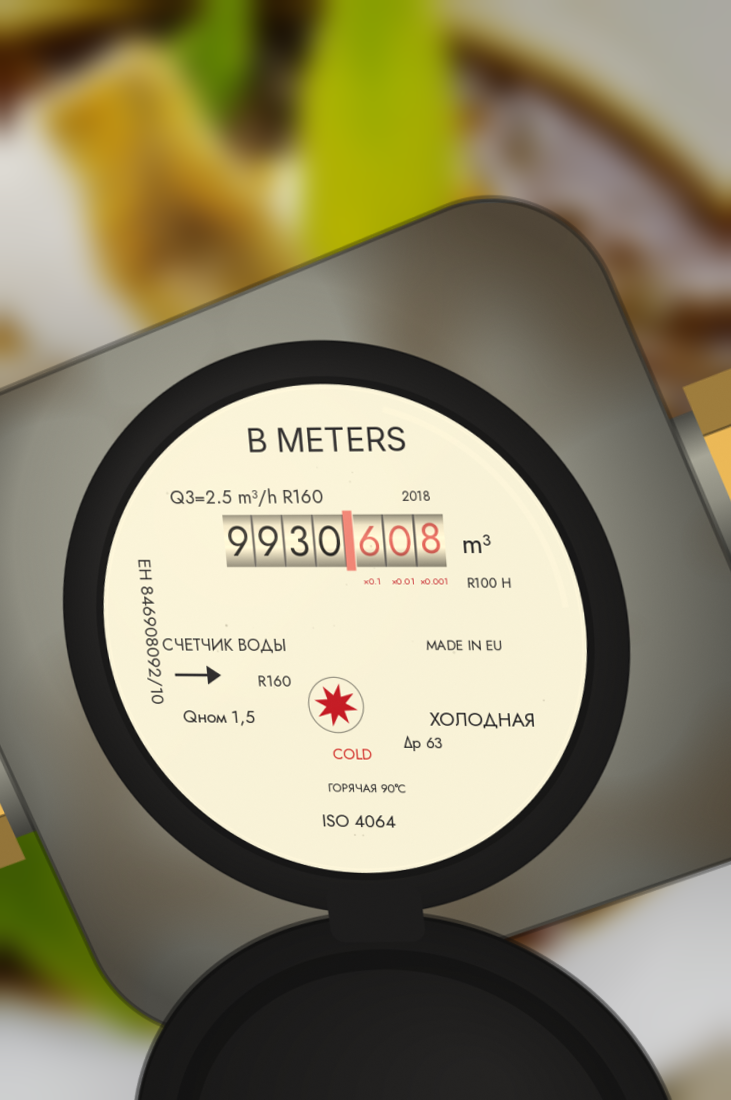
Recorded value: {"value": 9930.608, "unit": "m³"}
